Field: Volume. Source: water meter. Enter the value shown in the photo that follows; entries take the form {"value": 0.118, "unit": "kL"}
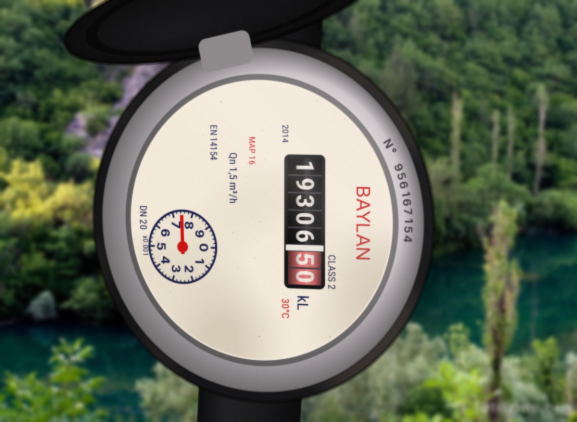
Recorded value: {"value": 19306.507, "unit": "kL"}
